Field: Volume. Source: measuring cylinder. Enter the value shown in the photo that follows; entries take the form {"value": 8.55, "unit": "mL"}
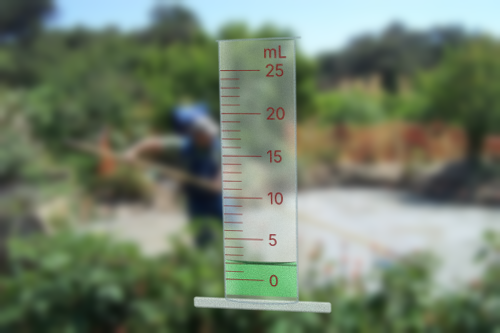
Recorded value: {"value": 2, "unit": "mL"}
